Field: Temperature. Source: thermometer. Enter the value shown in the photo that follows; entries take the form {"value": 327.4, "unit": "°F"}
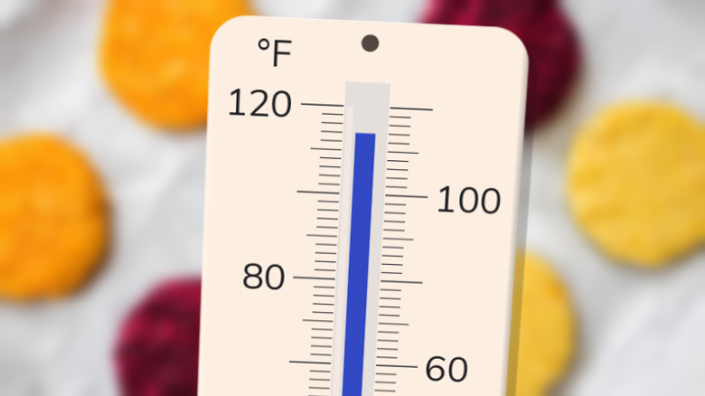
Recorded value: {"value": 114, "unit": "°F"}
